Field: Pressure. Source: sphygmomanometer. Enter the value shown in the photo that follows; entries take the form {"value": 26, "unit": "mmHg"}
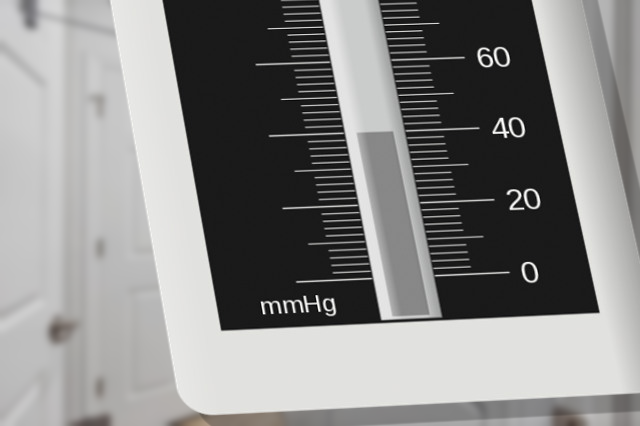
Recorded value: {"value": 40, "unit": "mmHg"}
